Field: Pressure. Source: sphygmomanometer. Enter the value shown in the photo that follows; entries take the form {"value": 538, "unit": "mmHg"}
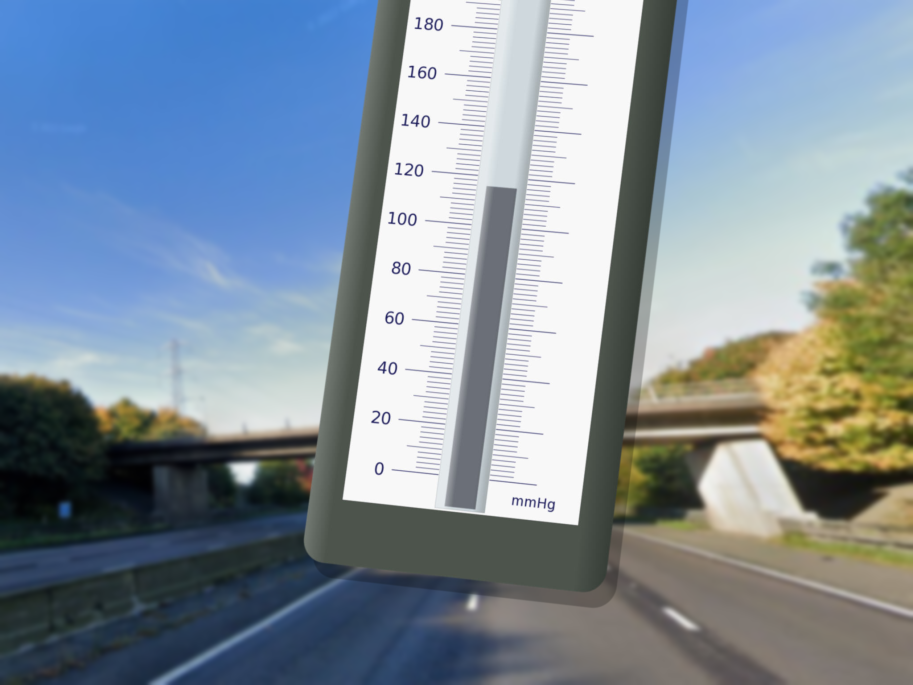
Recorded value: {"value": 116, "unit": "mmHg"}
